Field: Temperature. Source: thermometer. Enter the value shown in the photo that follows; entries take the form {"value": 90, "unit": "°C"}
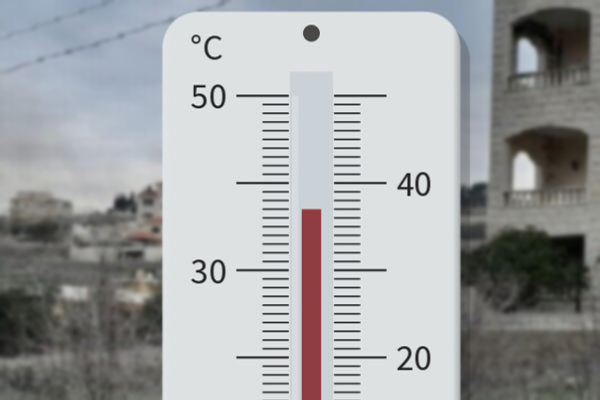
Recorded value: {"value": 37, "unit": "°C"}
